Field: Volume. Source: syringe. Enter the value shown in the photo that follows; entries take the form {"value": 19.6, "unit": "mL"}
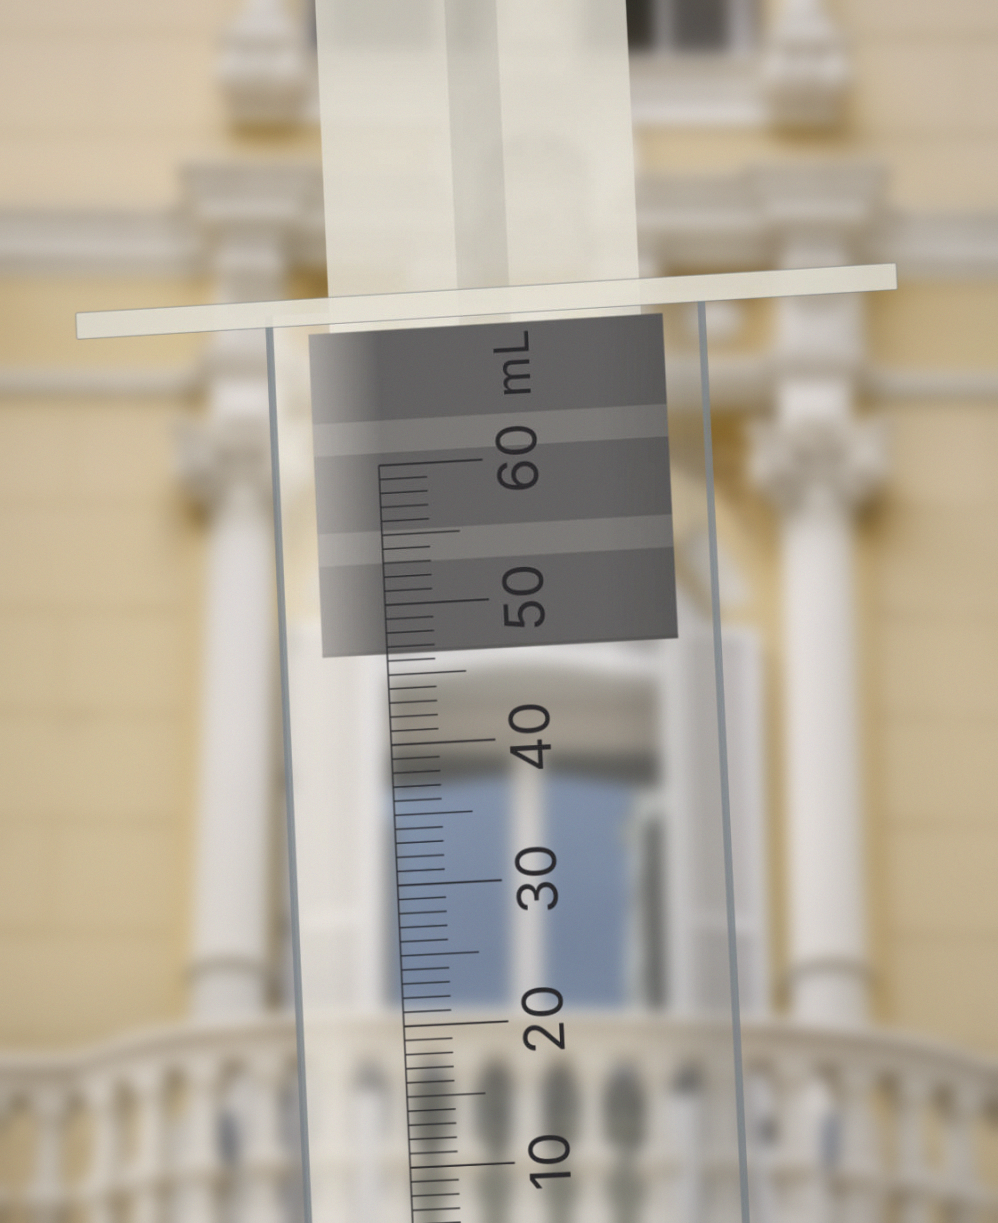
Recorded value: {"value": 46.5, "unit": "mL"}
